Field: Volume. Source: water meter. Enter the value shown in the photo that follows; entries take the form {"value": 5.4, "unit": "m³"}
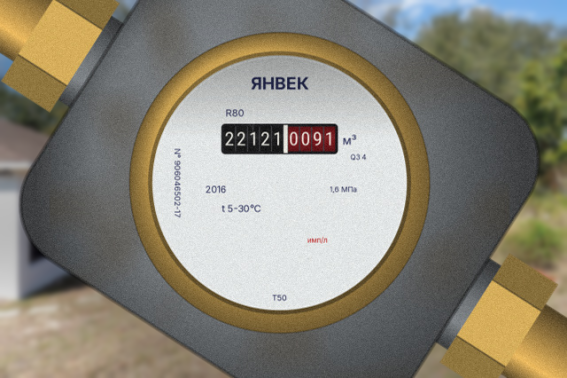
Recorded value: {"value": 22121.0091, "unit": "m³"}
